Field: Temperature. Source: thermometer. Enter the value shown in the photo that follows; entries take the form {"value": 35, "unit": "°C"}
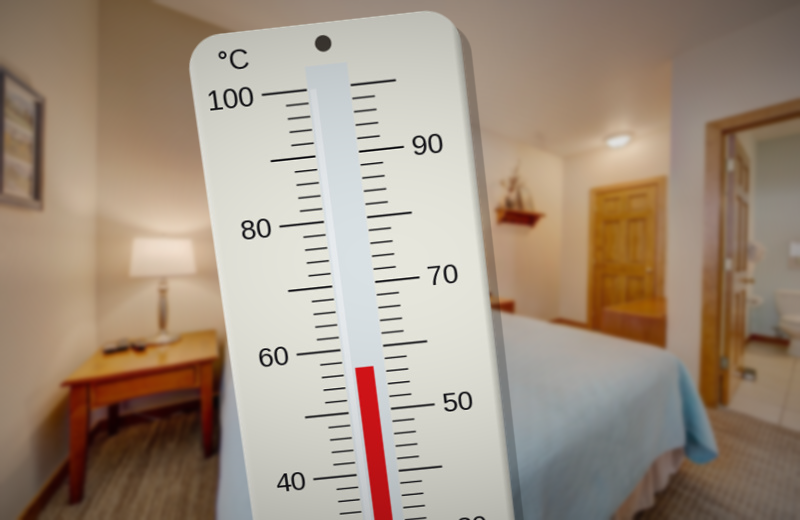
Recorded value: {"value": 57, "unit": "°C"}
